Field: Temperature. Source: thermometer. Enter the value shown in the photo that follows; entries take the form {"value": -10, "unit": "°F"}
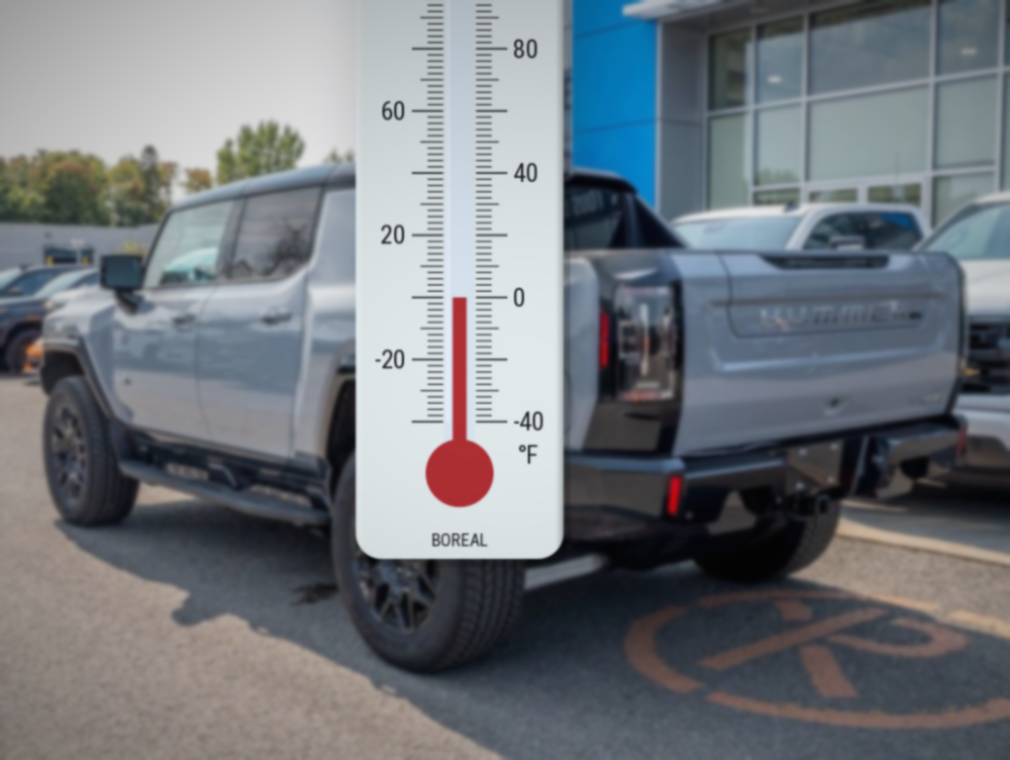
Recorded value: {"value": 0, "unit": "°F"}
